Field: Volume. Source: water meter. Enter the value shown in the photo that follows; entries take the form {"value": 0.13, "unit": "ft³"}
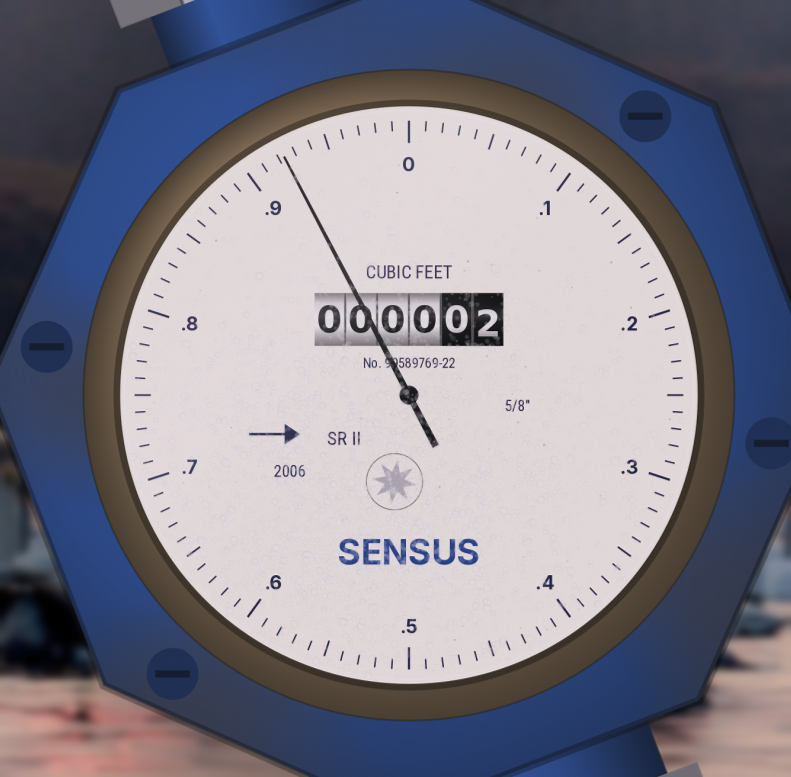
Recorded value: {"value": 1.92, "unit": "ft³"}
